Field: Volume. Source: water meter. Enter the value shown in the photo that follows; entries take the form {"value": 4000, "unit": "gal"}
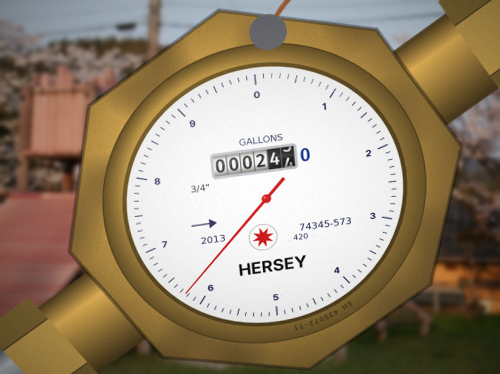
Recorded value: {"value": 2436.2, "unit": "gal"}
